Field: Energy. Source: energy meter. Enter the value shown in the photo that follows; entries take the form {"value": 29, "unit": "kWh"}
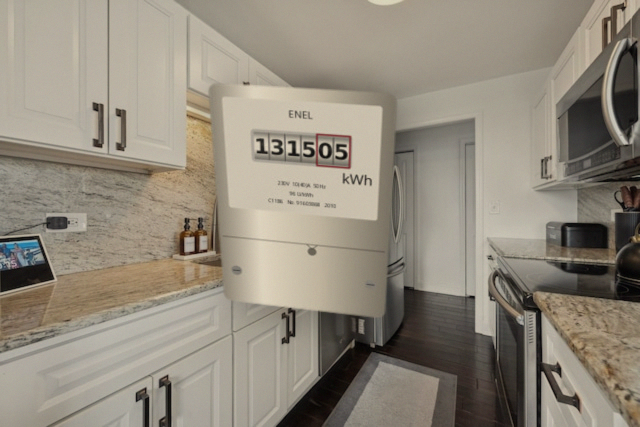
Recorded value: {"value": 1315.05, "unit": "kWh"}
